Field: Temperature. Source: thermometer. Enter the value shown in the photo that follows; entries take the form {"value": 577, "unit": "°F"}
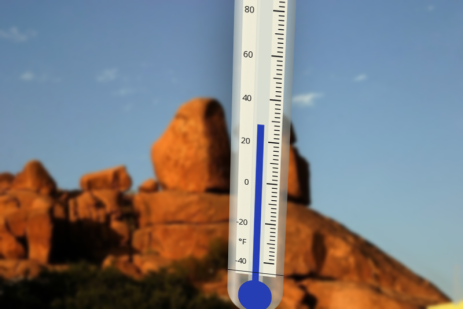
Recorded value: {"value": 28, "unit": "°F"}
